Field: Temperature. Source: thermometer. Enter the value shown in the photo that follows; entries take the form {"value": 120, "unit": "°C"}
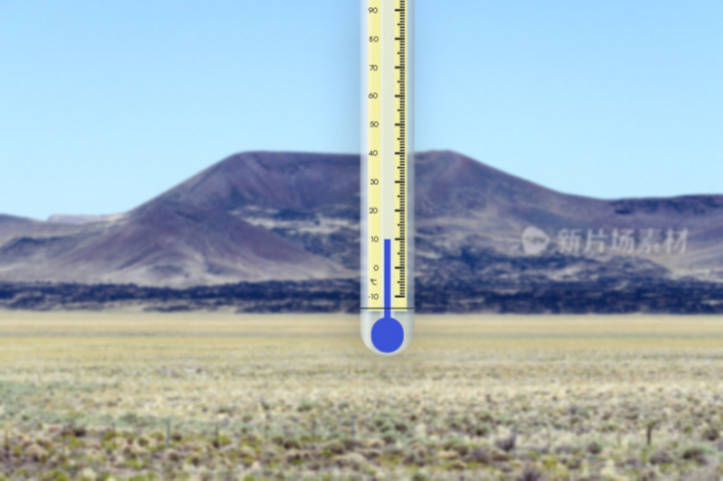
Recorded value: {"value": 10, "unit": "°C"}
